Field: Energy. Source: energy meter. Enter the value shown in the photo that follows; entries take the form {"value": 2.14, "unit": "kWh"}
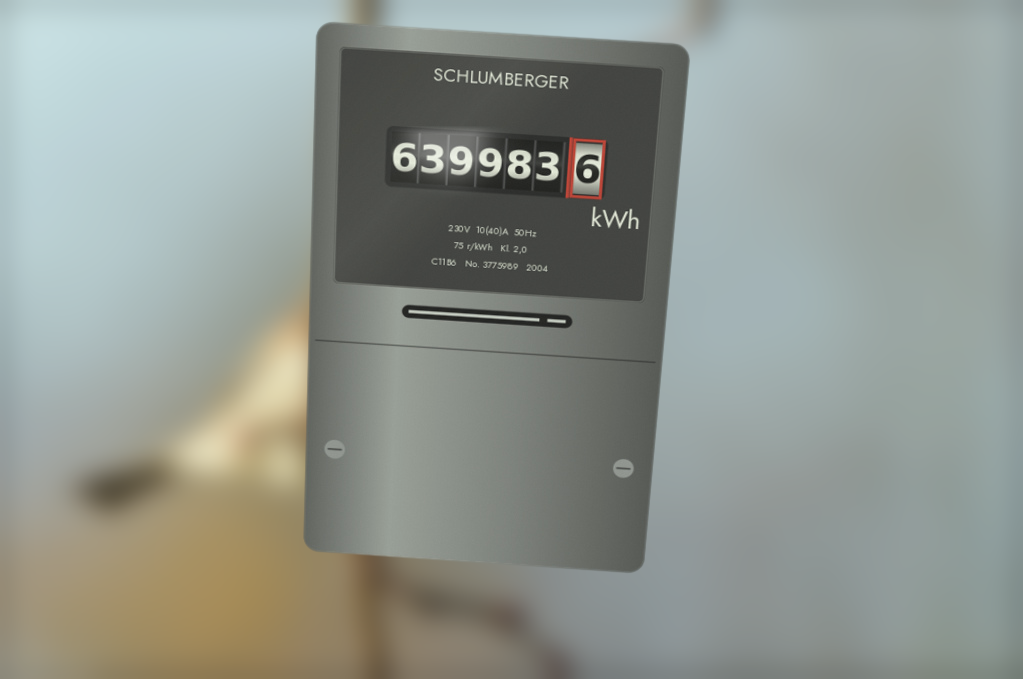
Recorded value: {"value": 639983.6, "unit": "kWh"}
